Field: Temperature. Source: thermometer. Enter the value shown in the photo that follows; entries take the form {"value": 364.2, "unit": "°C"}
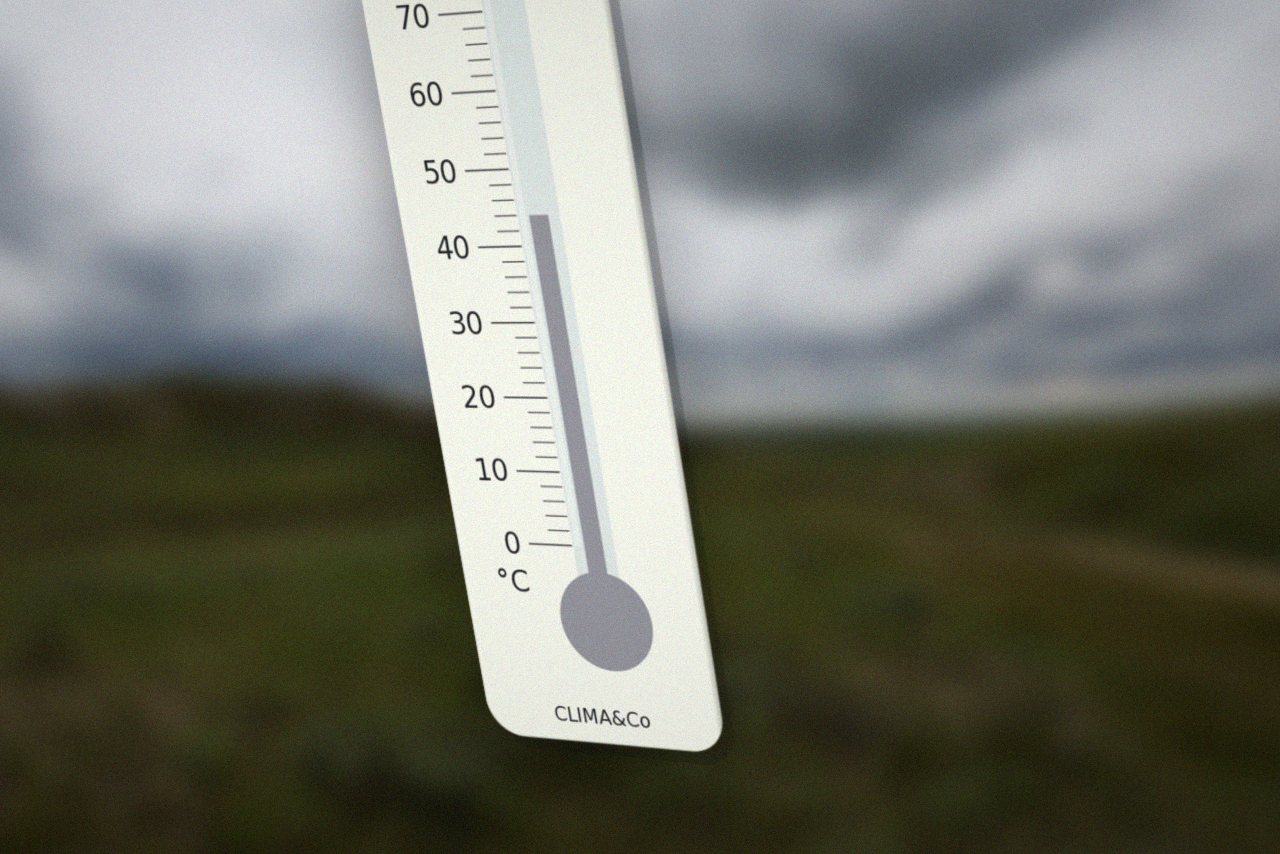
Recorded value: {"value": 44, "unit": "°C"}
